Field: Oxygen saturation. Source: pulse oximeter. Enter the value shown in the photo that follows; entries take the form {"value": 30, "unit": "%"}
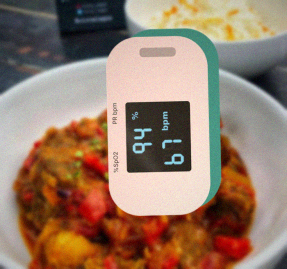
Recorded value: {"value": 94, "unit": "%"}
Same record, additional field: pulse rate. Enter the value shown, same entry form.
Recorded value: {"value": 67, "unit": "bpm"}
